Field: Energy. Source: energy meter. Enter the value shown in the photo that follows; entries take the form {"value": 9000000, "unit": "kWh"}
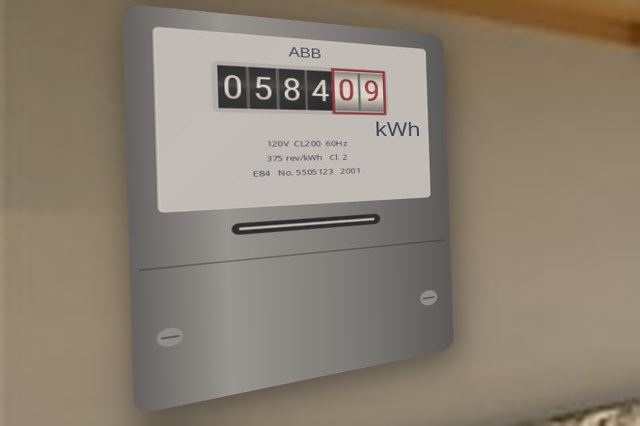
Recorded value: {"value": 584.09, "unit": "kWh"}
